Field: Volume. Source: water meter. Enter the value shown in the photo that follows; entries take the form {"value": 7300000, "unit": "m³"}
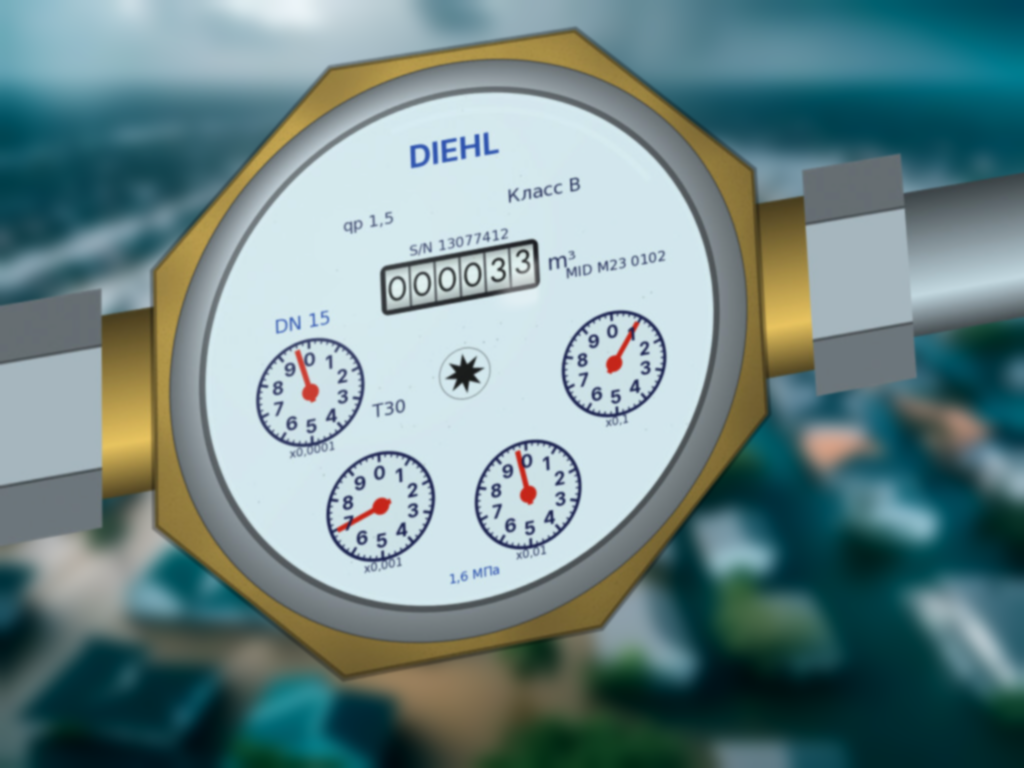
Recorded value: {"value": 33.0969, "unit": "m³"}
